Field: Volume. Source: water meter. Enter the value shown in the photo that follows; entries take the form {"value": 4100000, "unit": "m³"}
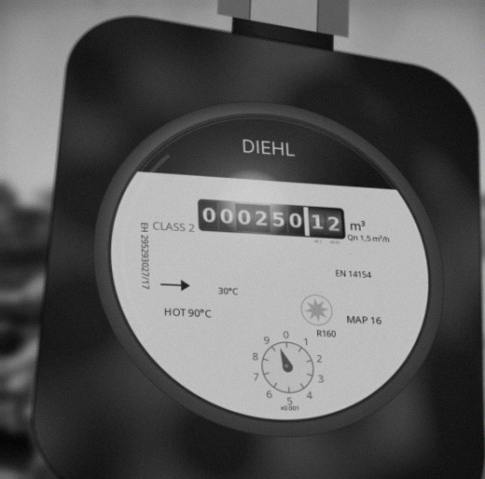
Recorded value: {"value": 250.119, "unit": "m³"}
